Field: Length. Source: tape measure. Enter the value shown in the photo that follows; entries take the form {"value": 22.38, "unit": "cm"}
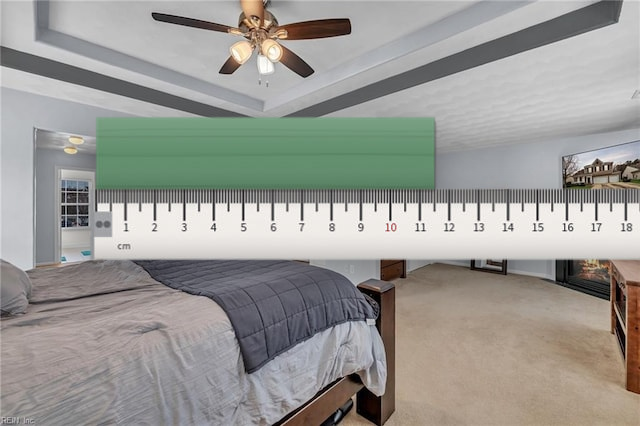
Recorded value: {"value": 11.5, "unit": "cm"}
